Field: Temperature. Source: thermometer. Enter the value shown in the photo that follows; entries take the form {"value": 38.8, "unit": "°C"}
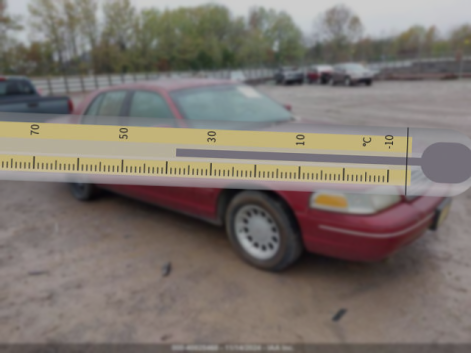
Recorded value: {"value": 38, "unit": "°C"}
